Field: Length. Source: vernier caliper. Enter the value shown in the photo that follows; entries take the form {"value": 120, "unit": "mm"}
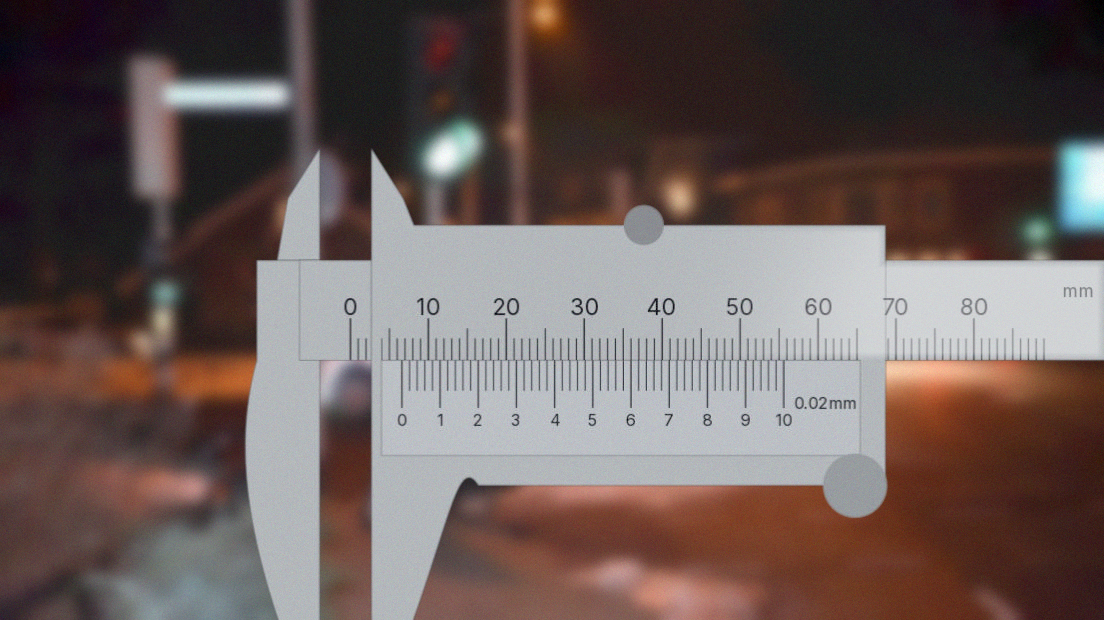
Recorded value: {"value": 6.6, "unit": "mm"}
